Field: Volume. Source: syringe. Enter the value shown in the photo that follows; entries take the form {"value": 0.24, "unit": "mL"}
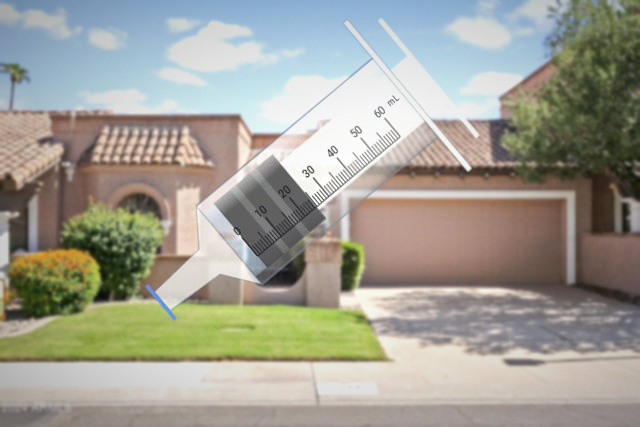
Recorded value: {"value": 0, "unit": "mL"}
